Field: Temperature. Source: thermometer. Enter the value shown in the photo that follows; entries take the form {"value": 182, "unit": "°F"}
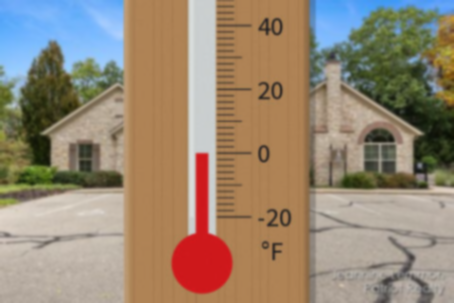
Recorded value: {"value": 0, "unit": "°F"}
